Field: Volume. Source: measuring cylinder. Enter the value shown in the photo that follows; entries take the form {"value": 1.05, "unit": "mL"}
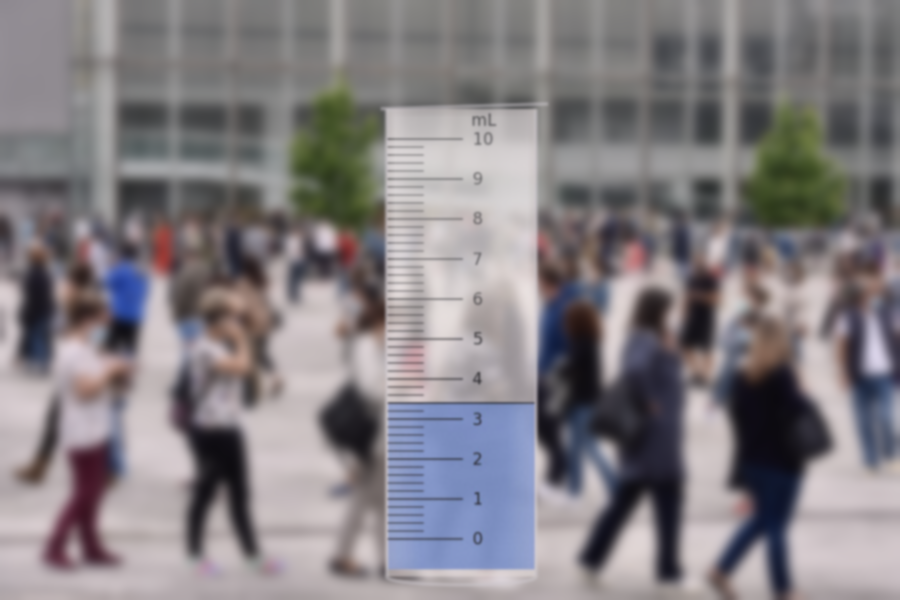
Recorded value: {"value": 3.4, "unit": "mL"}
